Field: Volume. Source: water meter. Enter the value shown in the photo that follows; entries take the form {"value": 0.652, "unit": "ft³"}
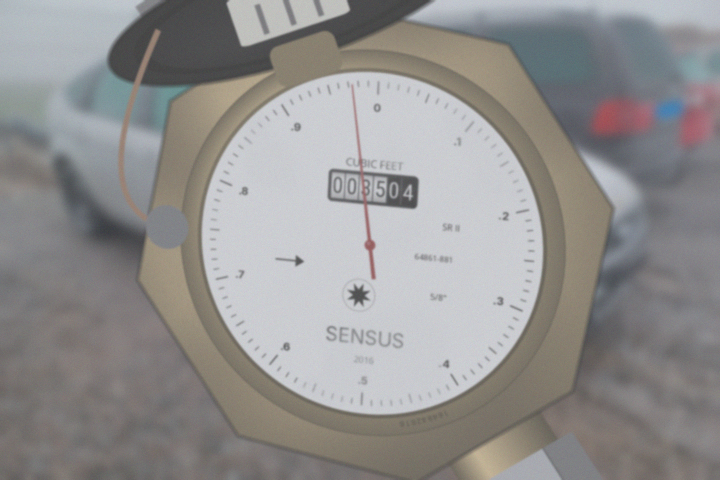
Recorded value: {"value": 3503.97, "unit": "ft³"}
